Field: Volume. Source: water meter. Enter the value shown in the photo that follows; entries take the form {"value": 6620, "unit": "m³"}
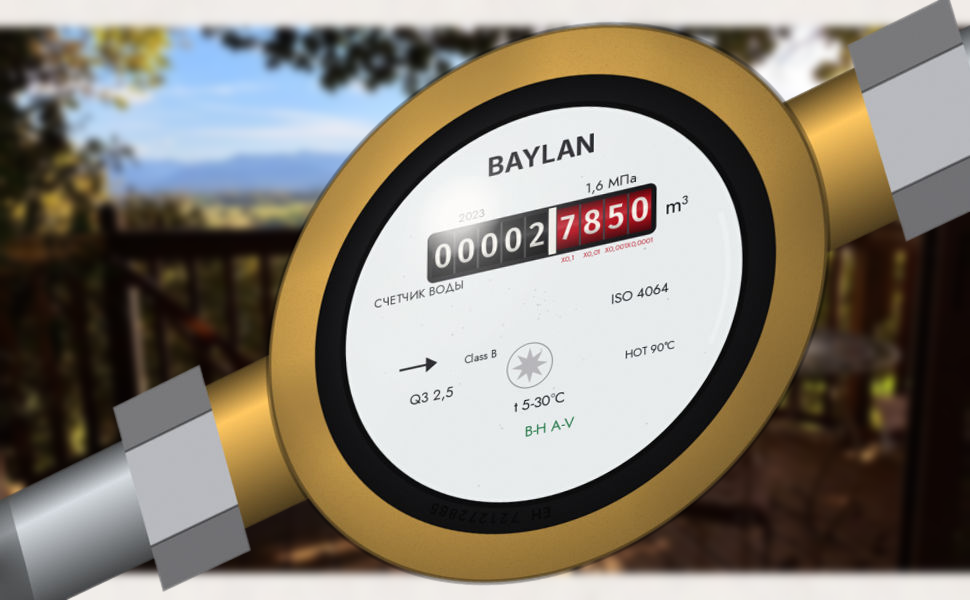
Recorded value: {"value": 2.7850, "unit": "m³"}
